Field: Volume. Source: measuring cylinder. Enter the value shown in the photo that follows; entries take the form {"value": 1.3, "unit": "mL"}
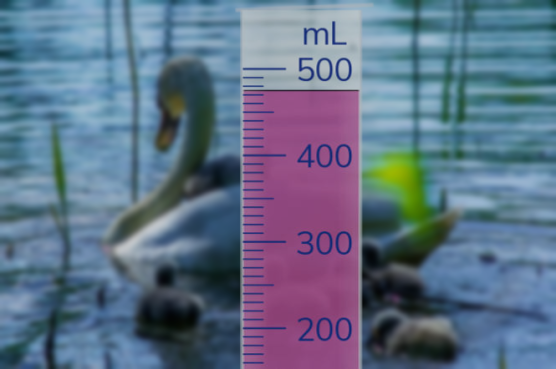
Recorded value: {"value": 475, "unit": "mL"}
